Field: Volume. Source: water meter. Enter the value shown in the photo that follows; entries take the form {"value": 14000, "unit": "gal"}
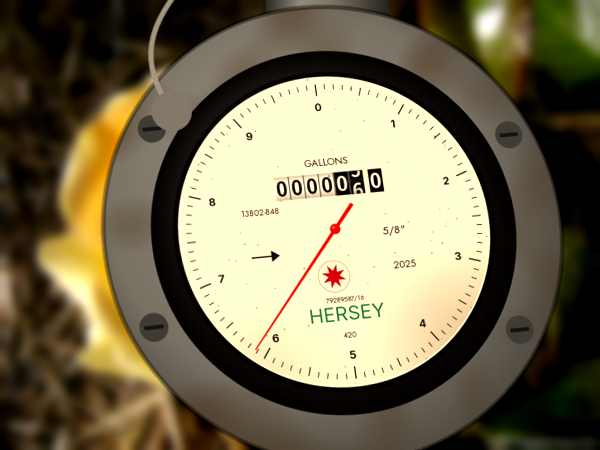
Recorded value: {"value": 56.1, "unit": "gal"}
